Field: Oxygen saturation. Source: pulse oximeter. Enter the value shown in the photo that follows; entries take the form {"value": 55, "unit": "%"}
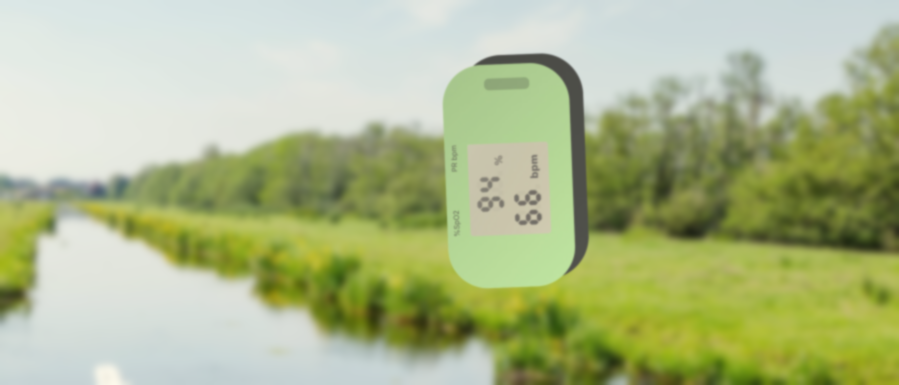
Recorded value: {"value": 94, "unit": "%"}
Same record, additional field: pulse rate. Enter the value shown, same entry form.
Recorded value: {"value": 66, "unit": "bpm"}
